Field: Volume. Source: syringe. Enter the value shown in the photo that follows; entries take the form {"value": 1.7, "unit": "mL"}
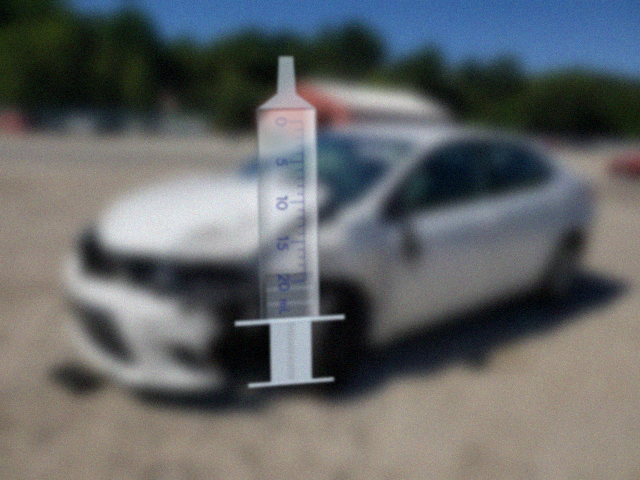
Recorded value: {"value": 19, "unit": "mL"}
